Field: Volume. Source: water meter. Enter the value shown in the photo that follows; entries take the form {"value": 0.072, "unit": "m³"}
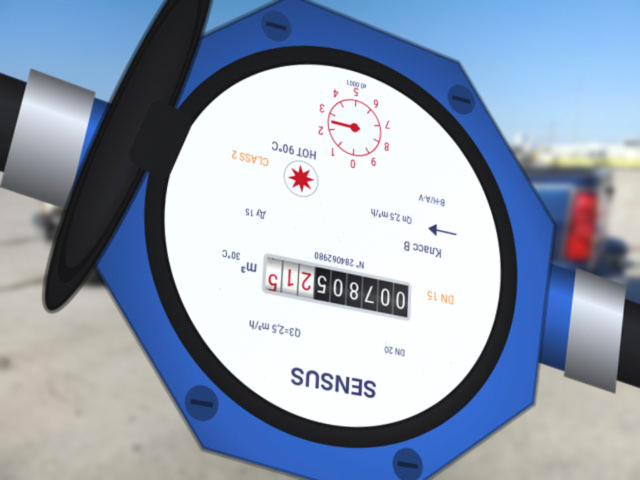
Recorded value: {"value": 7805.2152, "unit": "m³"}
